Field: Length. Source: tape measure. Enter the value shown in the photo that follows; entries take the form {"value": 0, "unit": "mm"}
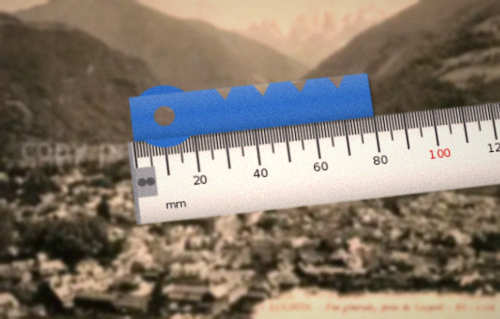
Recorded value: {"value": 80, "unit": "mm"}
